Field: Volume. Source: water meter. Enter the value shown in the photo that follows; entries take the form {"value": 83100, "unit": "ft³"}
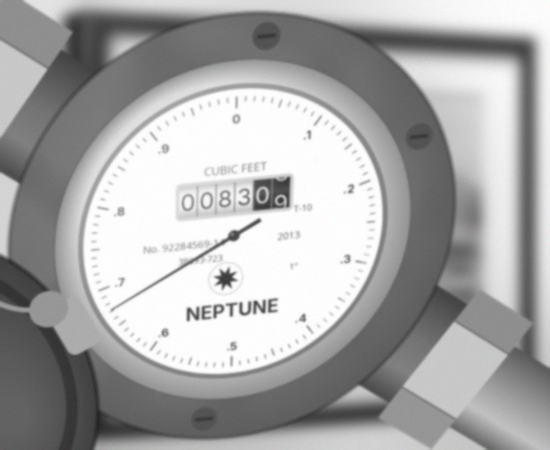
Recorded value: {"value": 8308.67, "unit": "ft³"}
